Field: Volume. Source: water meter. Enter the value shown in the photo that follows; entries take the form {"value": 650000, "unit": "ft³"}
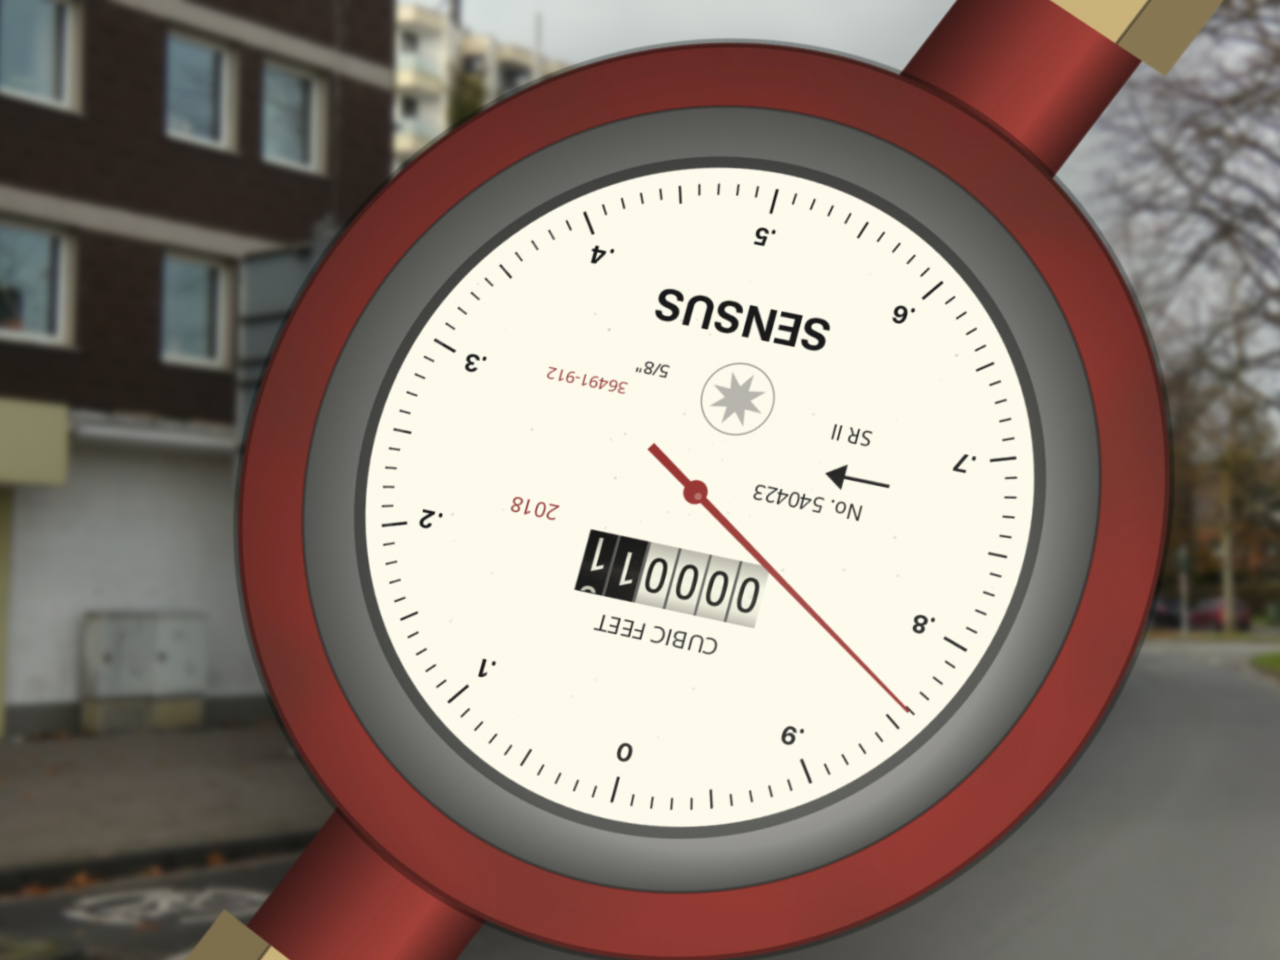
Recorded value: {"value": 10.84, "unit": "ft³"}
